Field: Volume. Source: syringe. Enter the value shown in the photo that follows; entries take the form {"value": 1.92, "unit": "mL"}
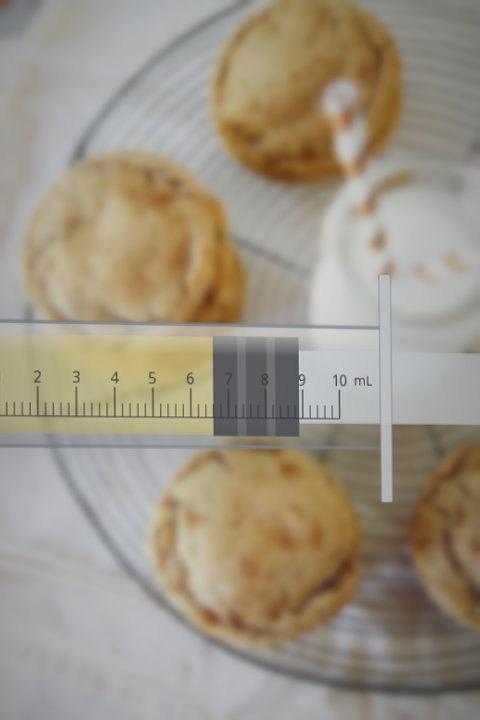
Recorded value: {"value": 6.6, "unit": "mL"}
